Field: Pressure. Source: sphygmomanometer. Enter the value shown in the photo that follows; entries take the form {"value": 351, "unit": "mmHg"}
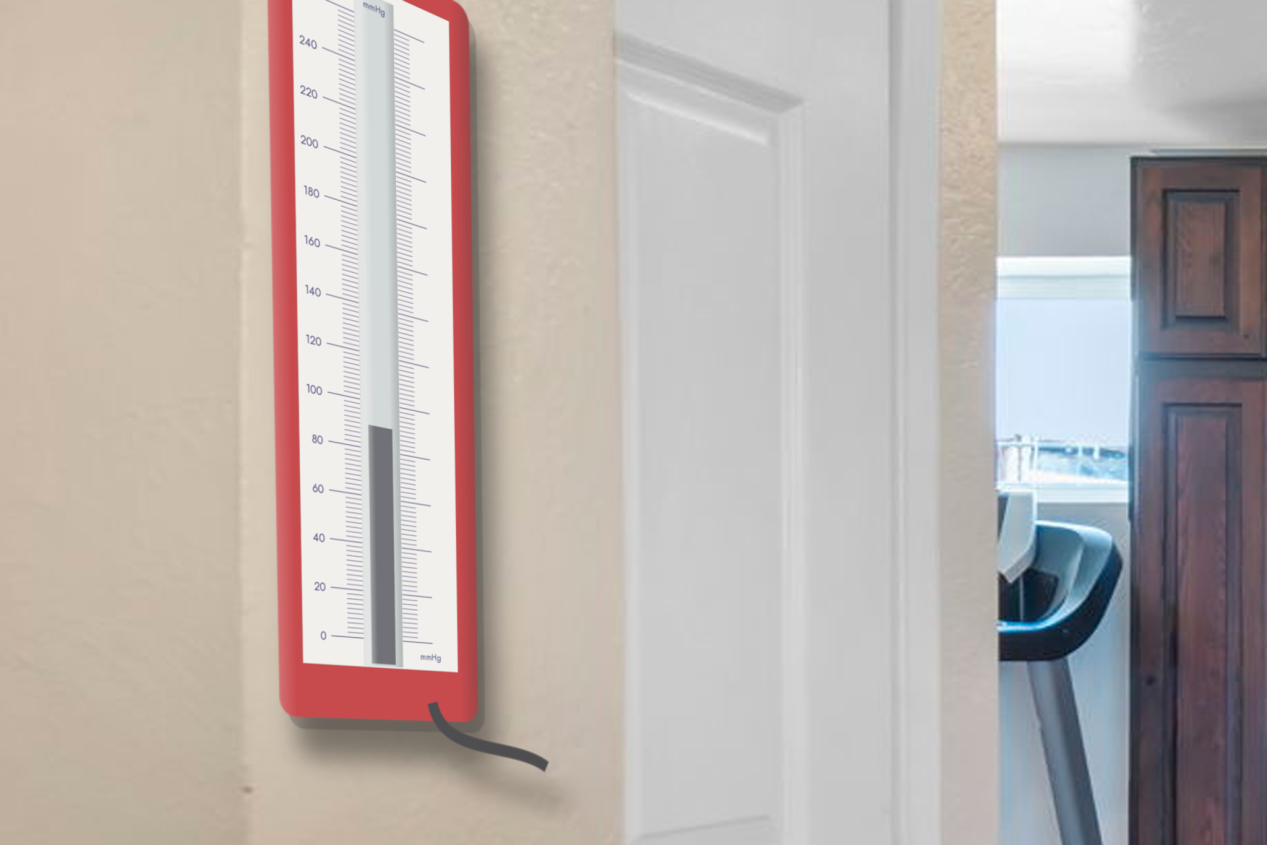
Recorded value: {"value": 90, "unit": "mmHg"}
